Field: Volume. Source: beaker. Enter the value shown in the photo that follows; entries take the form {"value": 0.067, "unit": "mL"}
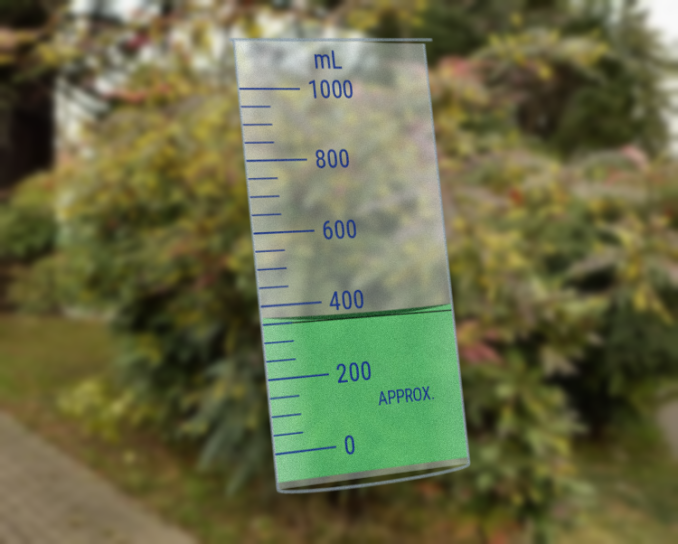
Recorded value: {"value": 350, "unit": "mL"}
